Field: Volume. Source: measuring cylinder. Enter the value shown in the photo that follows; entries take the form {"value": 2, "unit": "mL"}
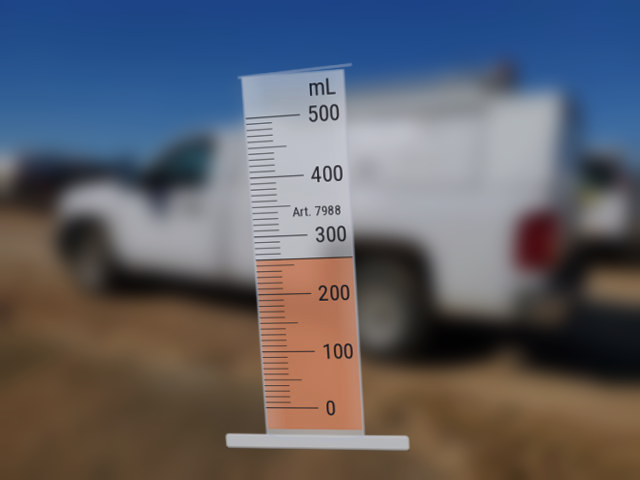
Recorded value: {"value": 260, "unit": "mL"}
